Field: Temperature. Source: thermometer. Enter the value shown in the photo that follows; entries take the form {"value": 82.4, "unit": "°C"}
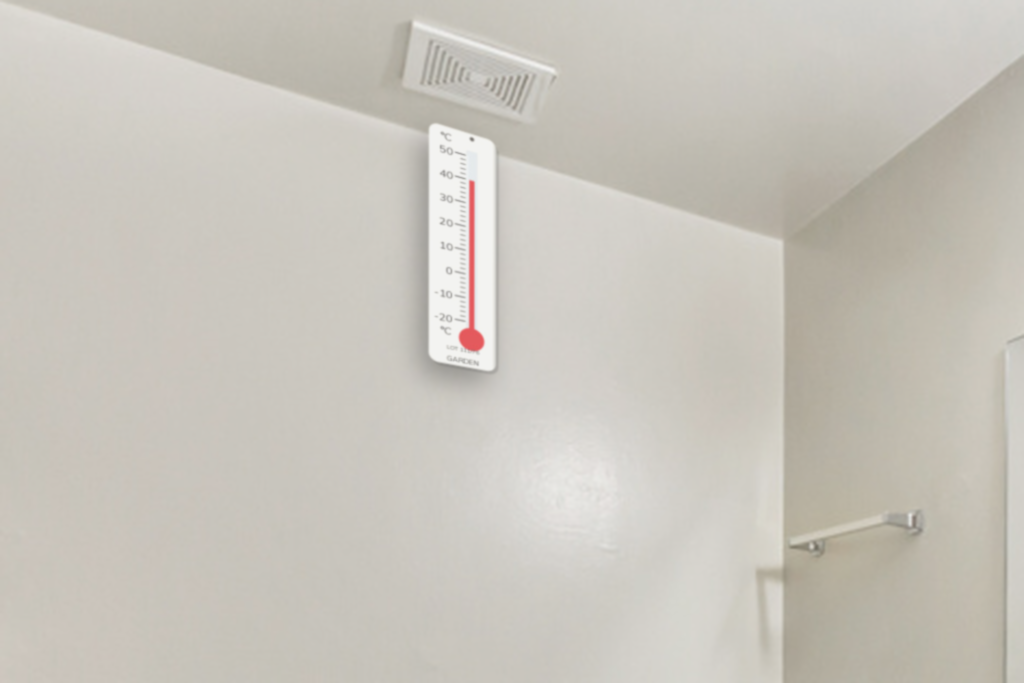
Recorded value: {"value": 40, "unit": "°C"}
